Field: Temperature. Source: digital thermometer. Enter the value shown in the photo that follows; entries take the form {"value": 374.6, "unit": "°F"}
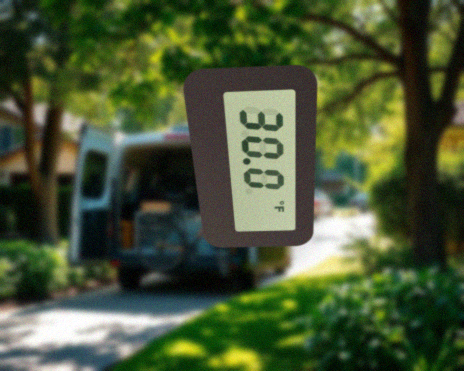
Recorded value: {"value": 30.0, "unit": "°F"}
